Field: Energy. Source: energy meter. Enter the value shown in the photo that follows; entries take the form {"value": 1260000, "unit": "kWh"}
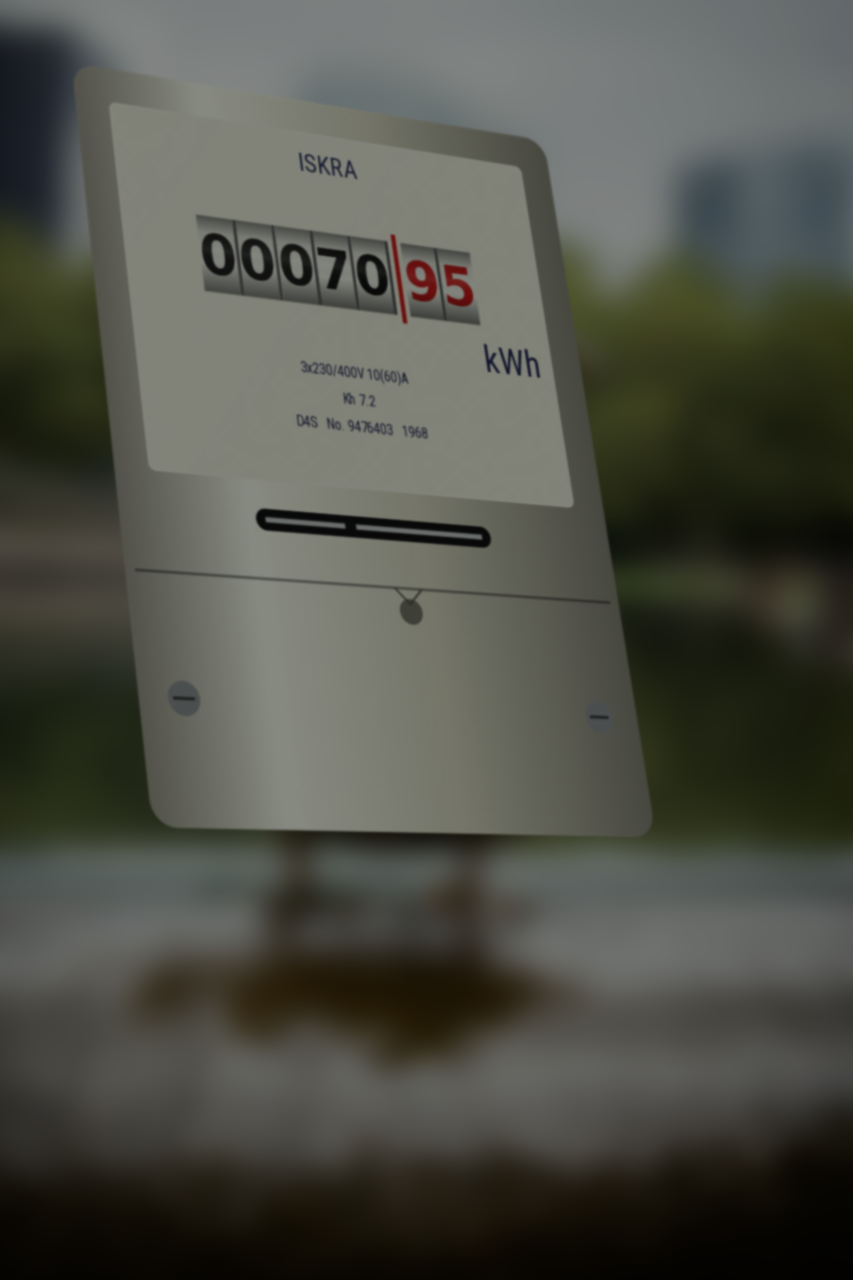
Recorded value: {"value": 70.95, "unit": "kWh"}
